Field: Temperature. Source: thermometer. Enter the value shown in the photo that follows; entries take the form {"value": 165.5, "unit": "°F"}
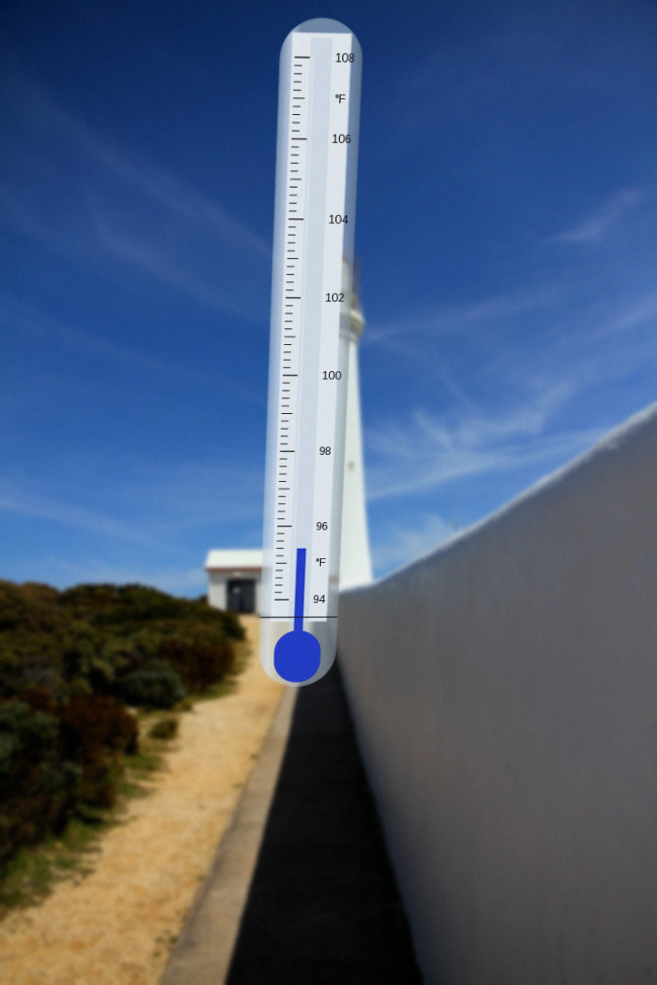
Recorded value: {"value": 95.4, "unit": "°F"}
